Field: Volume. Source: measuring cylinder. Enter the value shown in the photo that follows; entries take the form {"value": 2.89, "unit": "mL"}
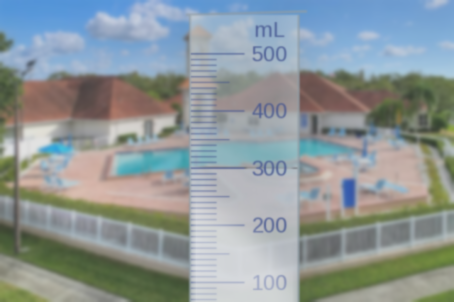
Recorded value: {"value": 300, "unit": "mL"}
